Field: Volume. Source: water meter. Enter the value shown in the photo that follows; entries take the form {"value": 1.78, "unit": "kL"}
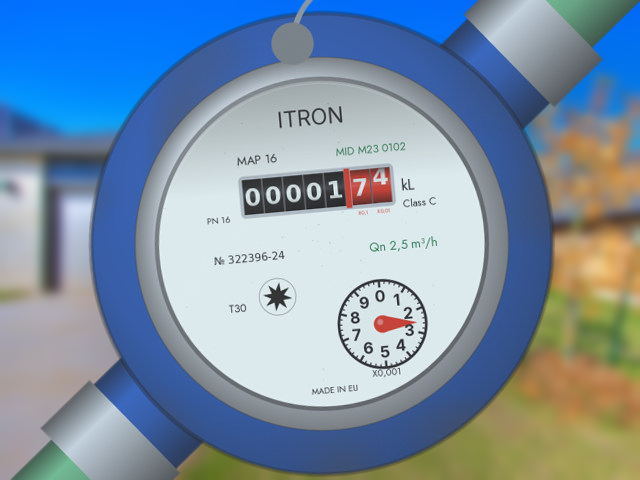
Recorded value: {"value": 1.742, "unit": "kL"}
